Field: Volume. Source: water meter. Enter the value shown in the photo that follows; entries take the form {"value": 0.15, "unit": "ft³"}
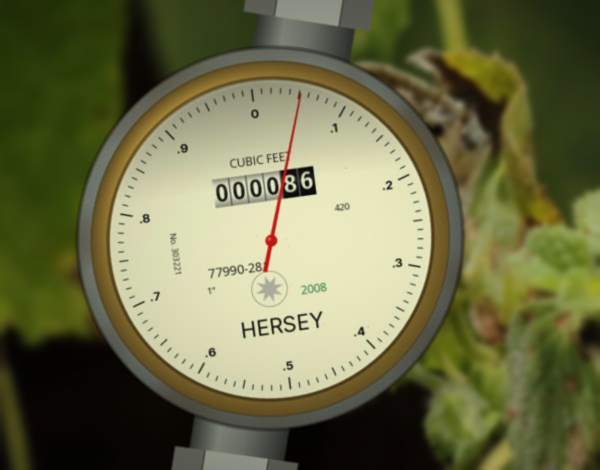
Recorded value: {"value": 86.05, "unit": "ft³"}
